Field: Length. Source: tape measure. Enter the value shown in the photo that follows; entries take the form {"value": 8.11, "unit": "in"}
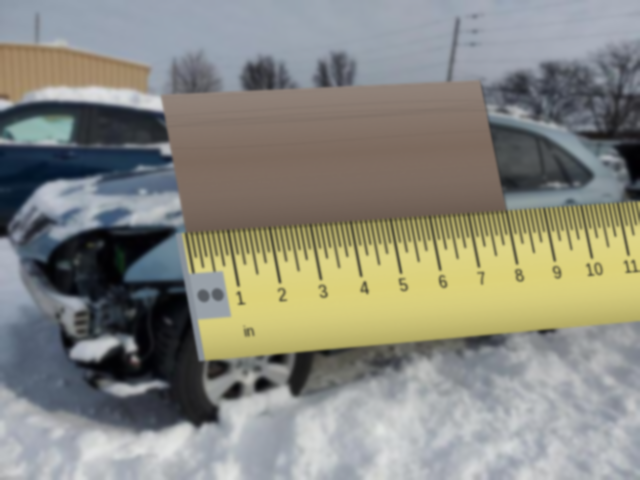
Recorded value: {"value": 8, "unit": "in"}
